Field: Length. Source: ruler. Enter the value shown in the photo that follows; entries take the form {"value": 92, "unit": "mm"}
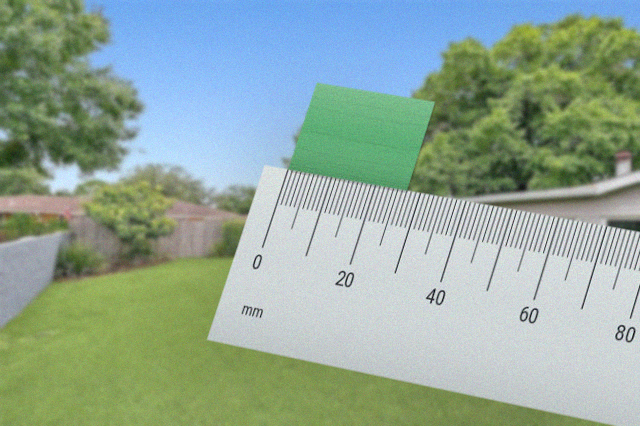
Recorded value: {"value": 27, "unit": "mm"}
